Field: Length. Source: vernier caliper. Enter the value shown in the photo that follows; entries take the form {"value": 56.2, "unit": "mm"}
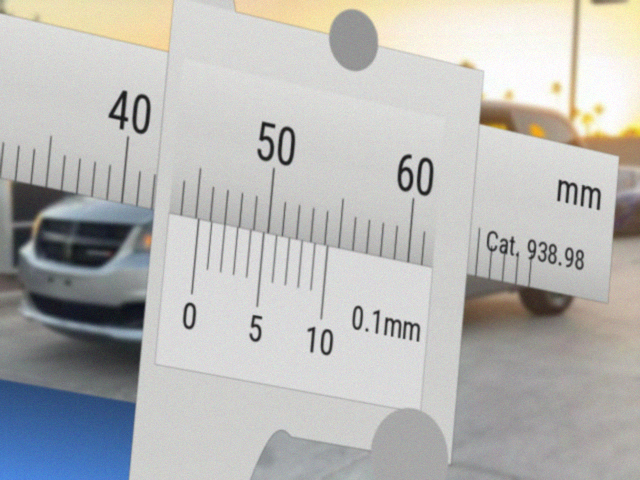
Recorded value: {"value": 45.2, "unit": "mm"}
